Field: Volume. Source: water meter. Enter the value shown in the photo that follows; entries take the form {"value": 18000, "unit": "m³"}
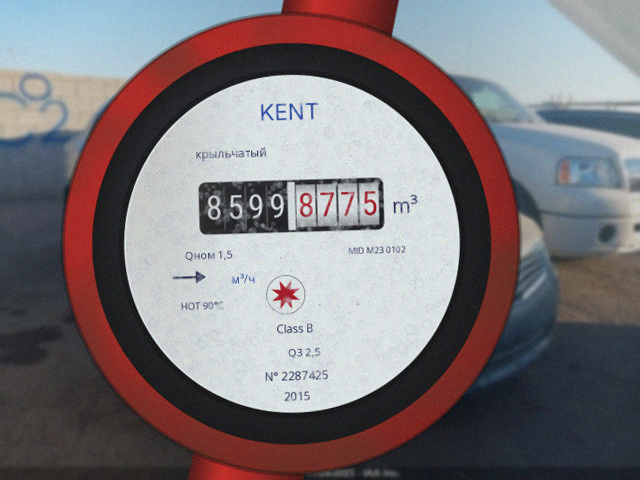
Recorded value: {"value": 8599.8775, "unit": "m³"}
